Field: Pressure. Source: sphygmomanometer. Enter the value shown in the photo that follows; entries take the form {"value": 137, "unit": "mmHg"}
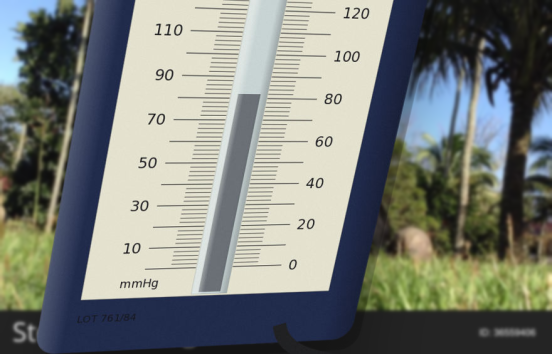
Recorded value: {"value": 82, "unit": "mmHg"}
